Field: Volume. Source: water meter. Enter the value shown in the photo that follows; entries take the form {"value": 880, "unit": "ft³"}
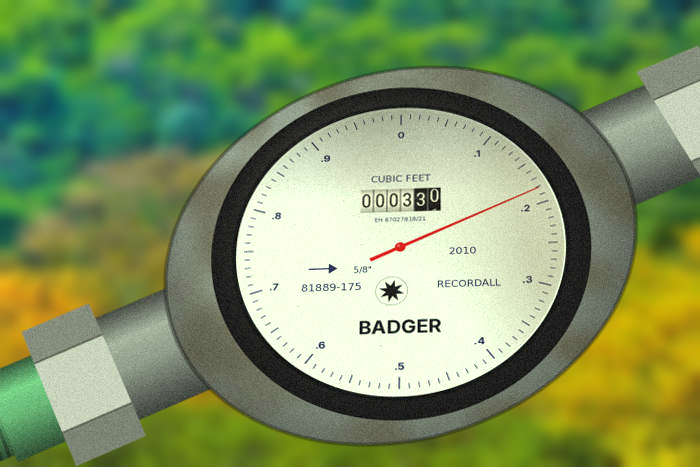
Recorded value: {"value": 330.18, "unit": "ft³"}
